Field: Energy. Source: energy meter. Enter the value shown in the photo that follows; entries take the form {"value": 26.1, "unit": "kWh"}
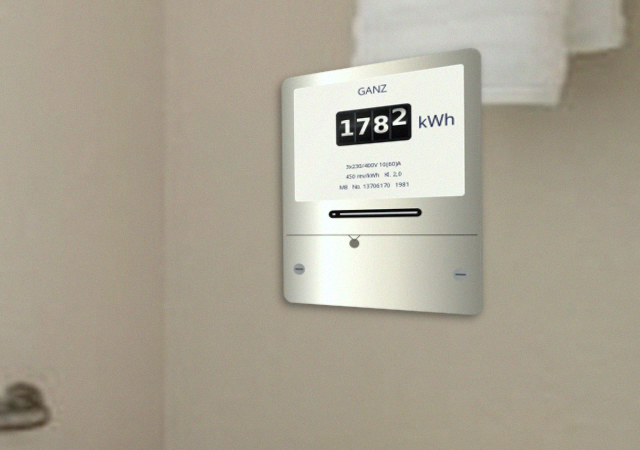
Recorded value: {"value": 1782, "unit": "kWh"}
